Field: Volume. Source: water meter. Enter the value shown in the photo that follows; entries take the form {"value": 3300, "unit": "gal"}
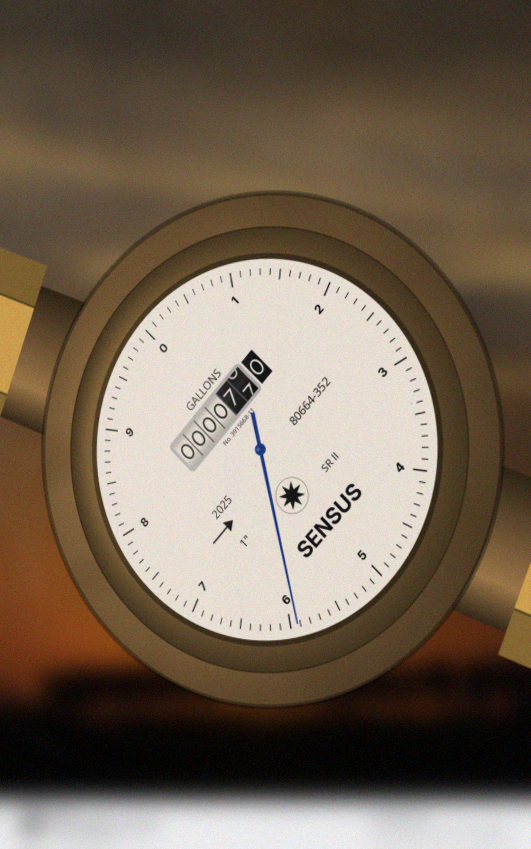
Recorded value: {"value": 765.9, "unit": "gal"}
